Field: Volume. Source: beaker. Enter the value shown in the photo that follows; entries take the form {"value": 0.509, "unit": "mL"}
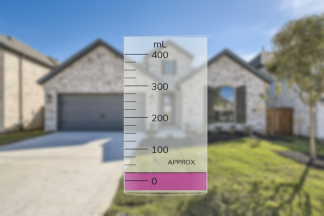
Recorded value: {"value": 25, "unit": "mL"}
